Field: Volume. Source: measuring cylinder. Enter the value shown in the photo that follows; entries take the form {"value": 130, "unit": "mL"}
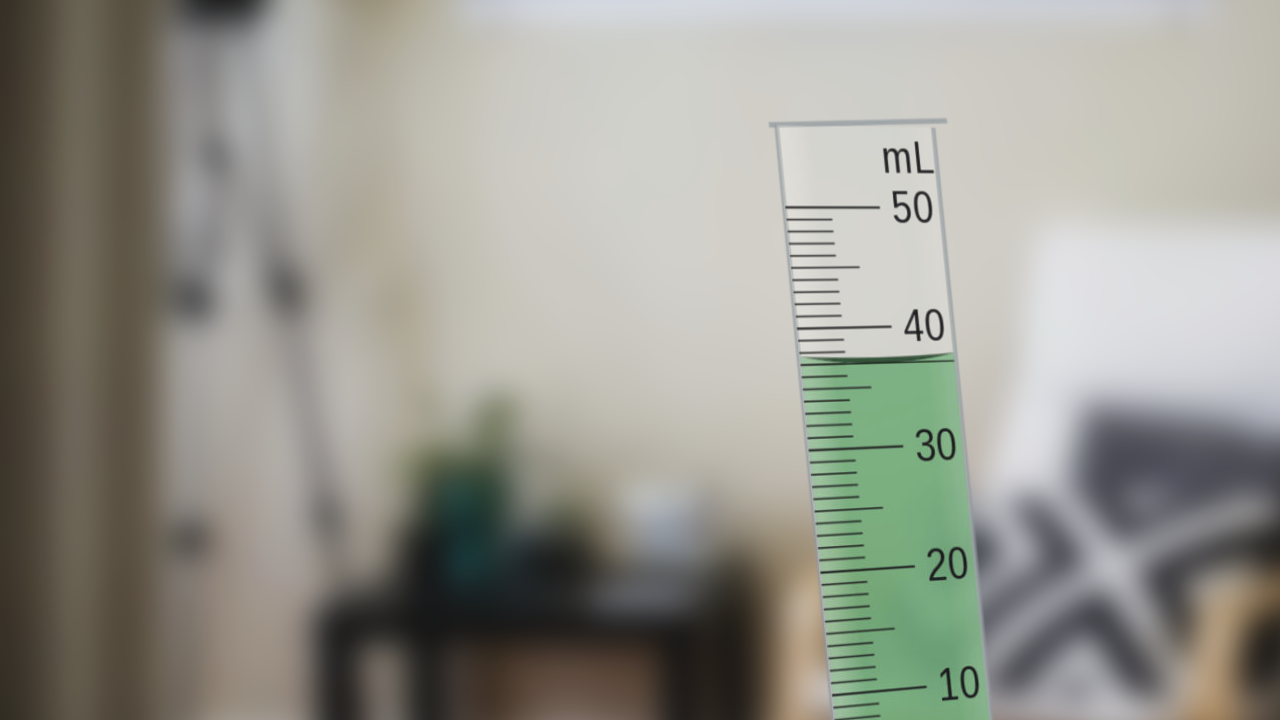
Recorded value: {"value": 37, "unit": "mL"}
